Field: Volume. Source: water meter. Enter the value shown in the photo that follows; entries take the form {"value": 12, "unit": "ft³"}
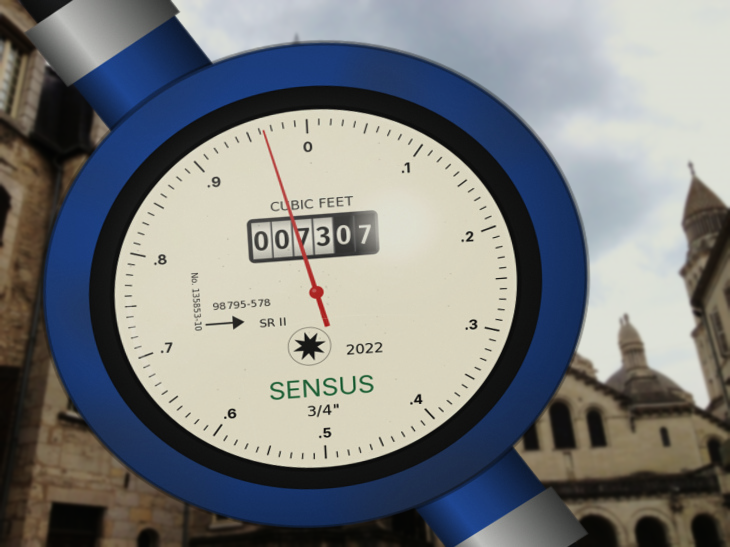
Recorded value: {"value": 7306.96, "unit": "ft³"}
